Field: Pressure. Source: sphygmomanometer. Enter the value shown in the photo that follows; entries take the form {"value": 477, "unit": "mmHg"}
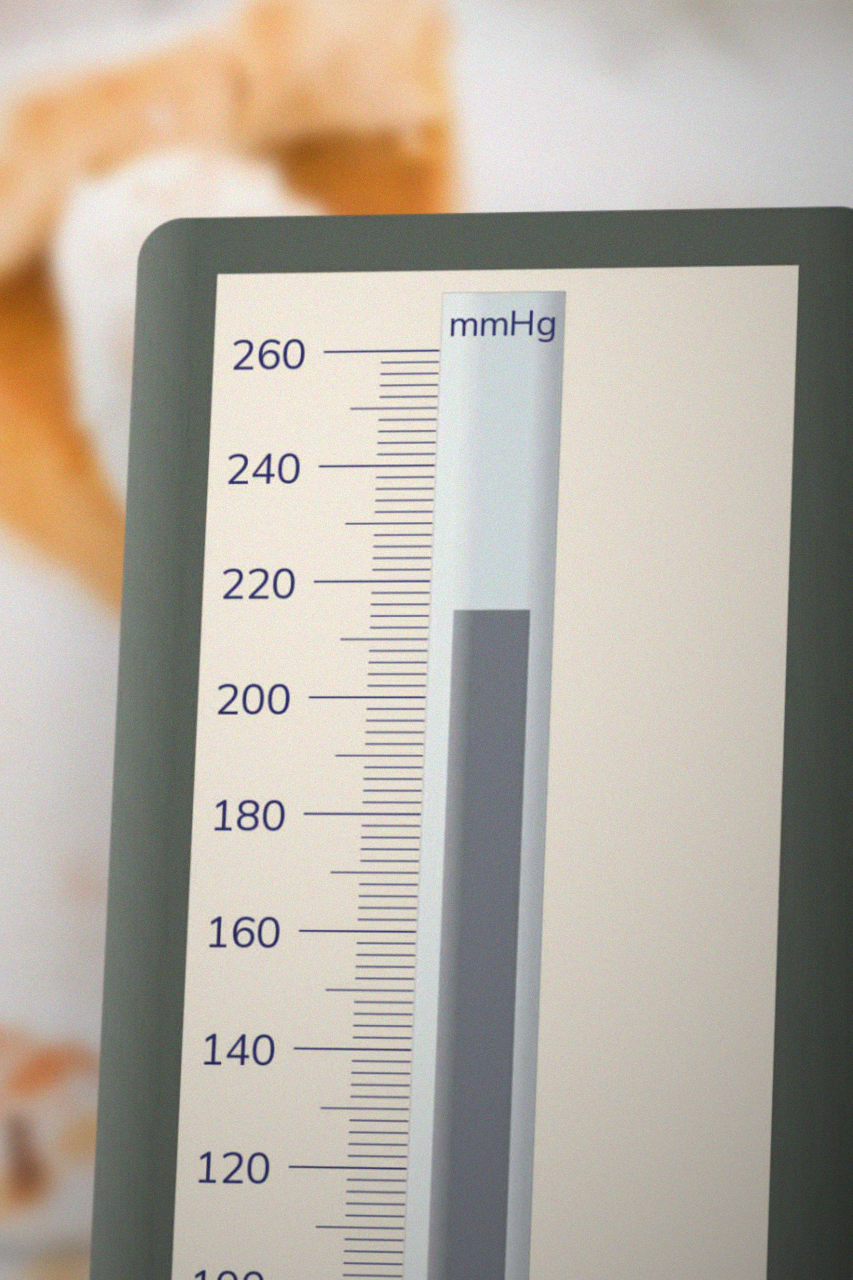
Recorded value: {"value": 215, "unit": "mmHg"}
